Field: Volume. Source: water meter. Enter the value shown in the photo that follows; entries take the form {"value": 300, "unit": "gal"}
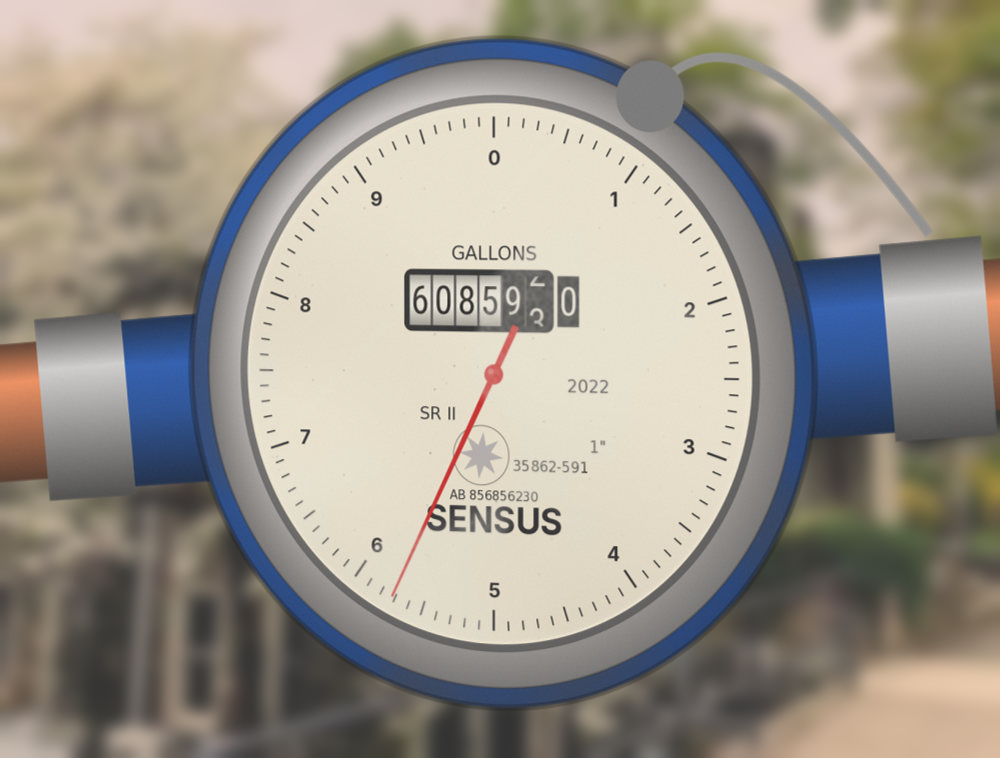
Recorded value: {"value": 6085925.7, "unit": "gal"}
